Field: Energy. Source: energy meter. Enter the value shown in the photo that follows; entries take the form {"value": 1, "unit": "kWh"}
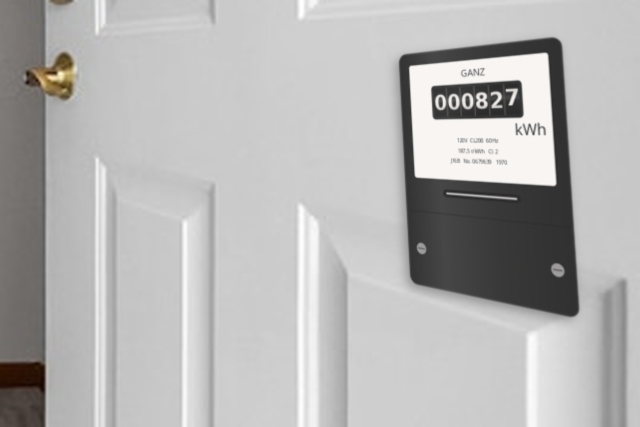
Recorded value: {"value": 827, "unit": "kWh"}
